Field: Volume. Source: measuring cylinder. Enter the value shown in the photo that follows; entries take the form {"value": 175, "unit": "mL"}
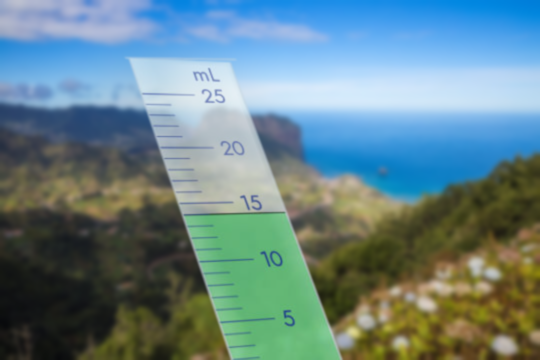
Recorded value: {"value": 14, "unit": "mL"}
